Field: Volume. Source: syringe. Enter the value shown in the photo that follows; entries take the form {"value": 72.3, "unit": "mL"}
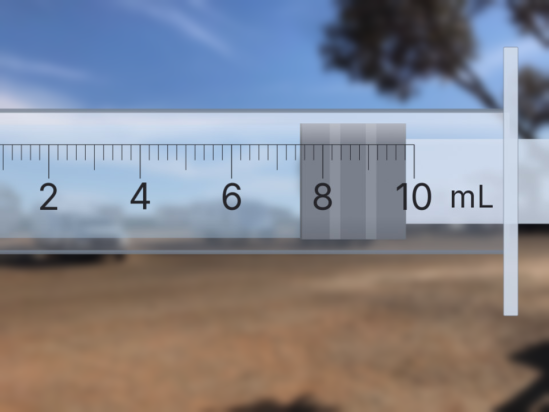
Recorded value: {"value": 7.5, "unit": "mL"}
